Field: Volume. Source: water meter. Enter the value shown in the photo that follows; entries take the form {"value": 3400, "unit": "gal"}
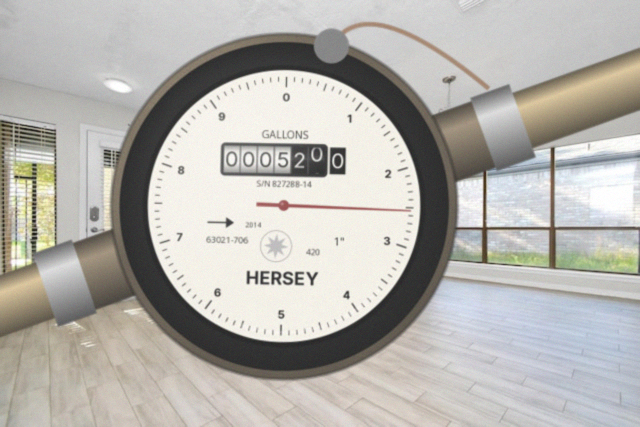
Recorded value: {"value": 5202.5, "unit": "gal"}
